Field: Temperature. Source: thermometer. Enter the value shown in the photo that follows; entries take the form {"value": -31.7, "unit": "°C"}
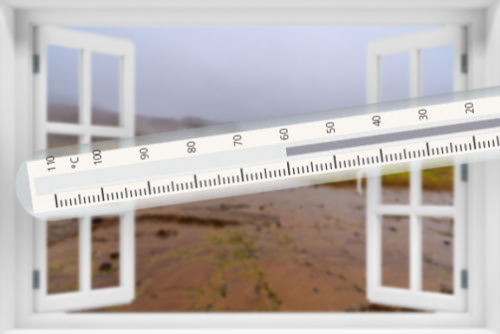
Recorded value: {"value": 60, "unit": "°C"}
